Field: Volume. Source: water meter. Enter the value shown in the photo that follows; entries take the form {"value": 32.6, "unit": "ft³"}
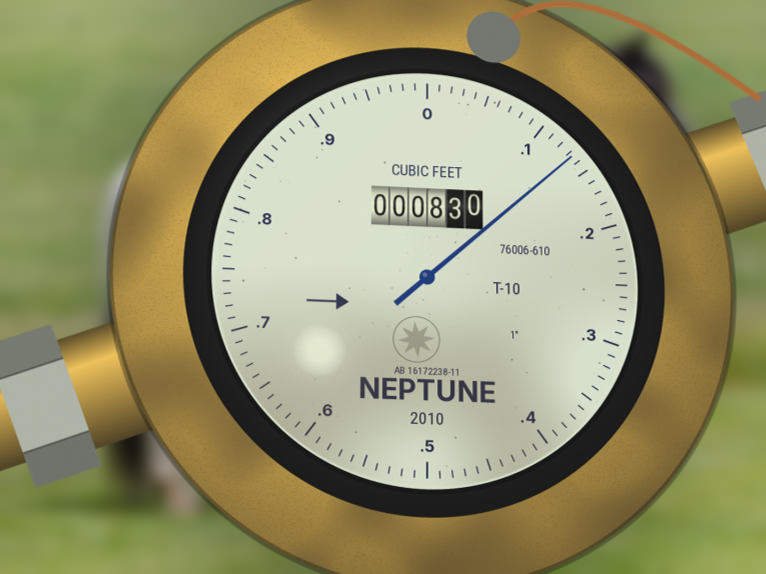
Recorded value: {"value": 830.13, "unit": "ft³"}
